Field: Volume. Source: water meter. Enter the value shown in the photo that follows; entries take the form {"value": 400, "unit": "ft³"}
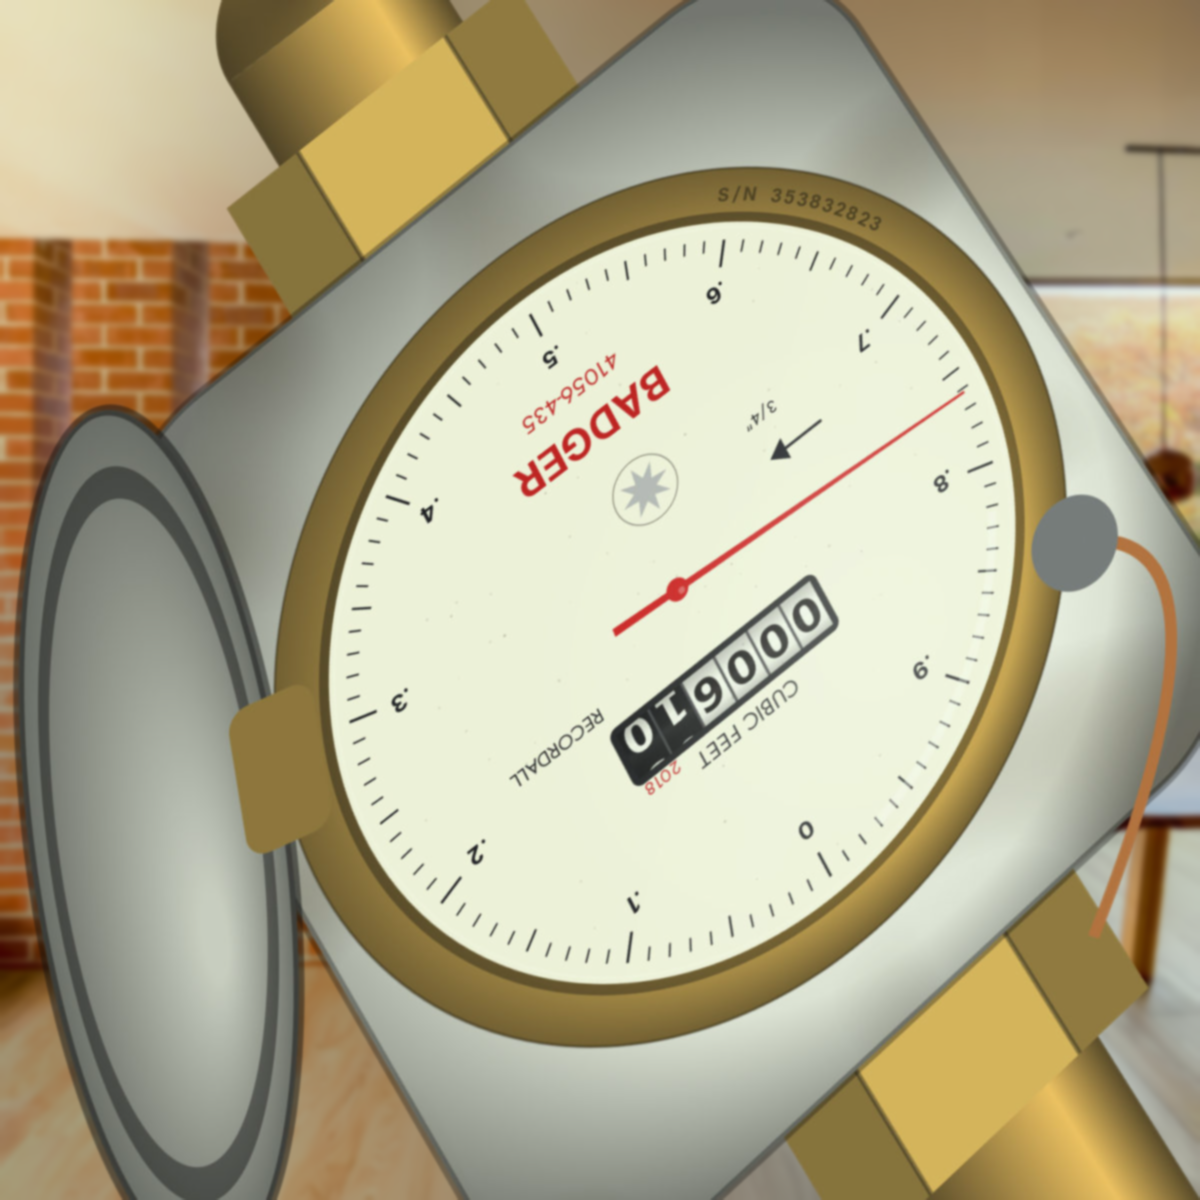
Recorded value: {"value": 609.76, "unit": "ft³"}
